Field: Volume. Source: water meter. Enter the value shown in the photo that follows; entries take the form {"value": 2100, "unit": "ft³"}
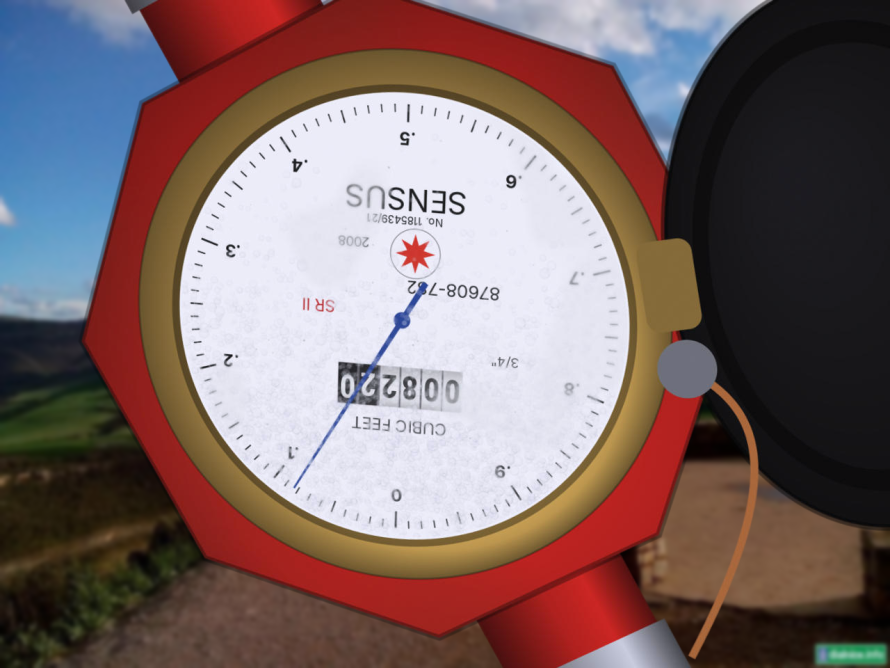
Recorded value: {"value": 8220.08, "unit": "ft³"}
